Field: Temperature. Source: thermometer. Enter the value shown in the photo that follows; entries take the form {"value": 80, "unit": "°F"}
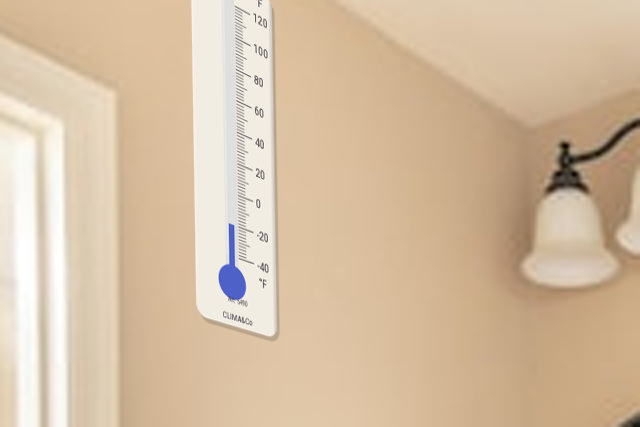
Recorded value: {"value": -20, "unit": "°F"}
